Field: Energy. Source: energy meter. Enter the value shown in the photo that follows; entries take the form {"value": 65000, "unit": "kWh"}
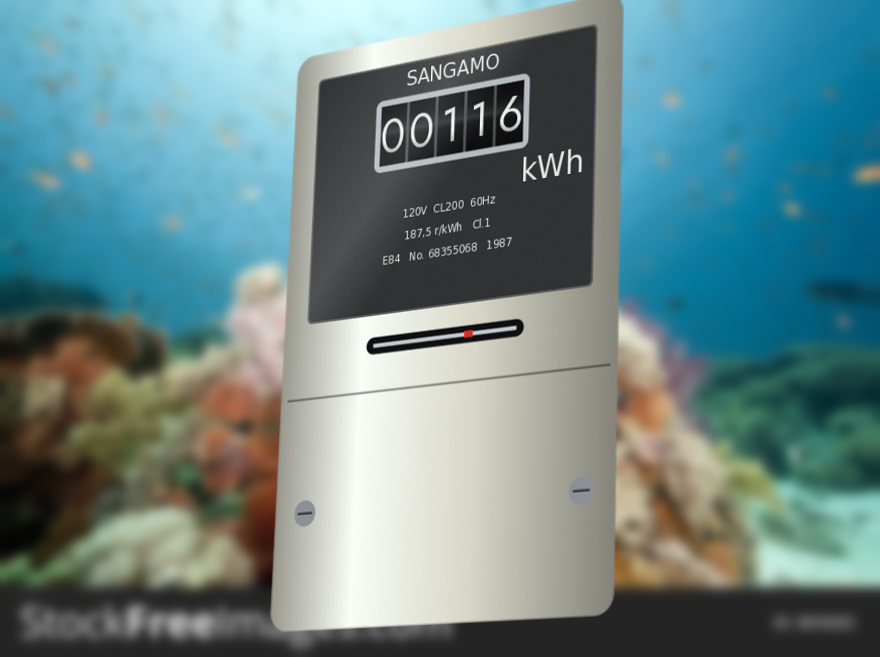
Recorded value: {"value": 116, "unit": "kWh"}
